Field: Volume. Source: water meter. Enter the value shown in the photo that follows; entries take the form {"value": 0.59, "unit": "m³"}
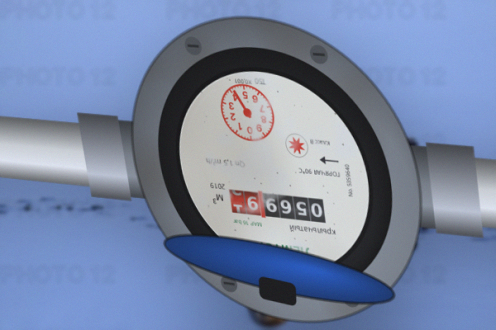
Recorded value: {"value": 569.914, "unit": "m³"}
